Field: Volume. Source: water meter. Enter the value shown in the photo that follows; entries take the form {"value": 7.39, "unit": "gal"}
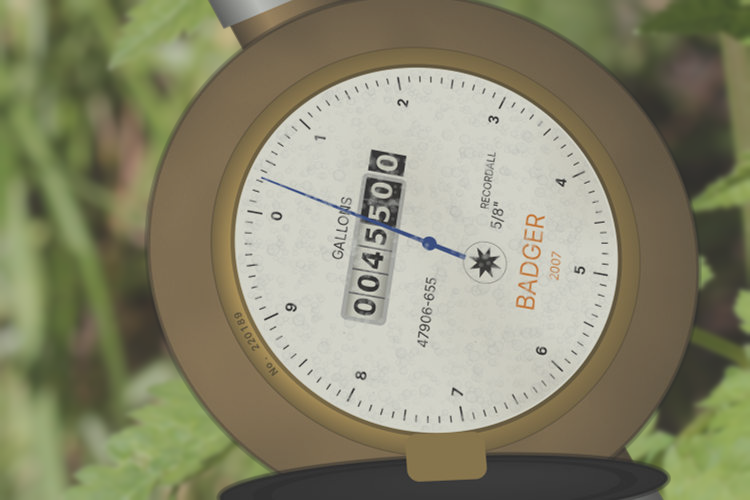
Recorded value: {"value": 45500.3, "unit": "gal"}
